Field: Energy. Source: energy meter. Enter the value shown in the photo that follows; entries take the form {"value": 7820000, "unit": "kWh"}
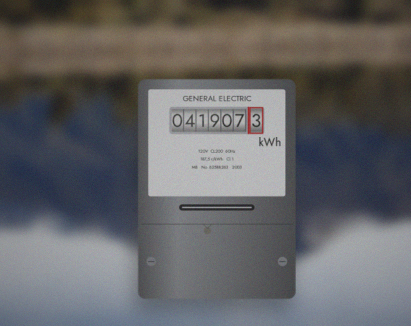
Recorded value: {"value": 41907.3, "unit": "kWh"}
